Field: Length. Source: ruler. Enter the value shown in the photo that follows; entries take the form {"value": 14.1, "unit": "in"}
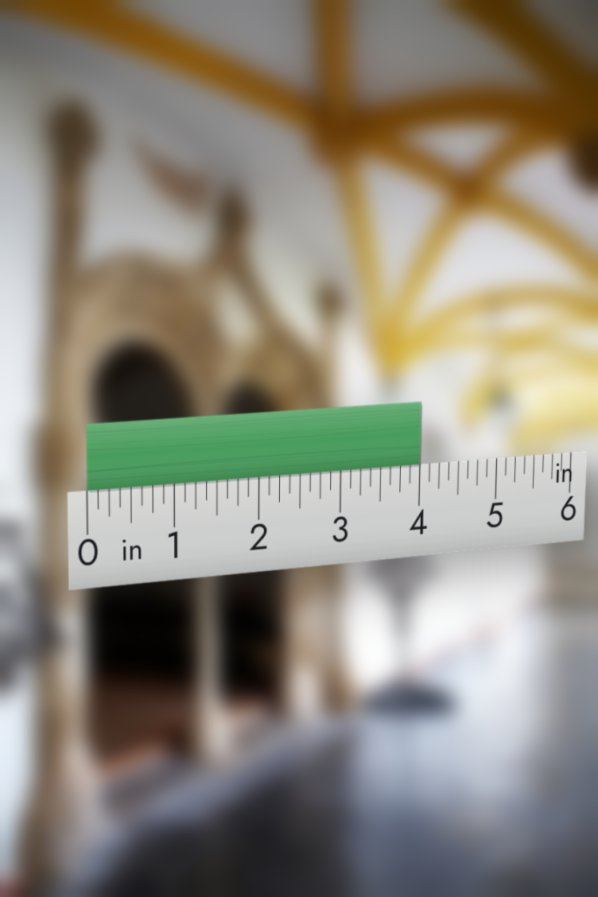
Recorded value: {"value": 4, "unit": "in"}
